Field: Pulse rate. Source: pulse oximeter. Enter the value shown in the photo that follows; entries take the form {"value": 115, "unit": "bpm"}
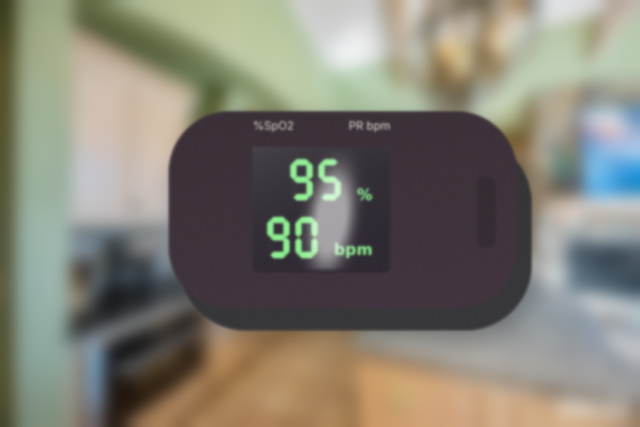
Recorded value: {"value": 90, "unit": "bpm"}
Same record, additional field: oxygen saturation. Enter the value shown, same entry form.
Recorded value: {"value": 95, "unit": "%"}
